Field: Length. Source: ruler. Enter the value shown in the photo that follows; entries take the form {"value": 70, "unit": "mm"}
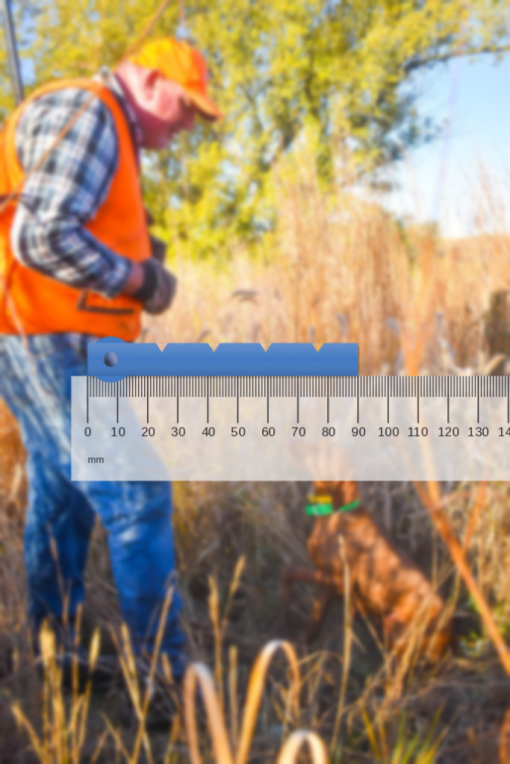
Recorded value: {"value": 90, "unit": "mm"}
